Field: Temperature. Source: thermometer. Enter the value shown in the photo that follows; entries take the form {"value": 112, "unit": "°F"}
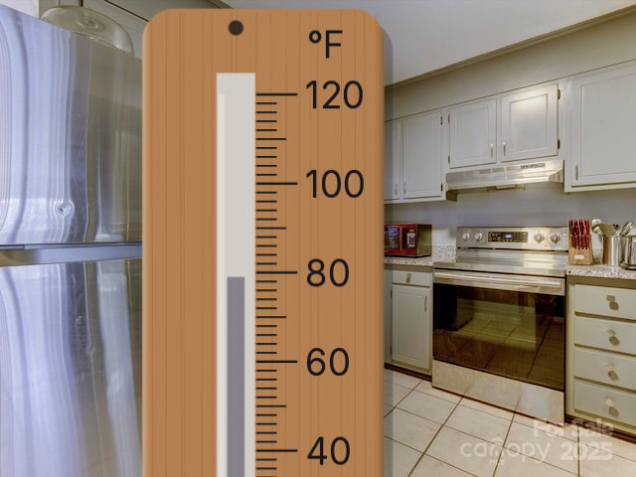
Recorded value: {"value": 79, "unit": "°F"}
